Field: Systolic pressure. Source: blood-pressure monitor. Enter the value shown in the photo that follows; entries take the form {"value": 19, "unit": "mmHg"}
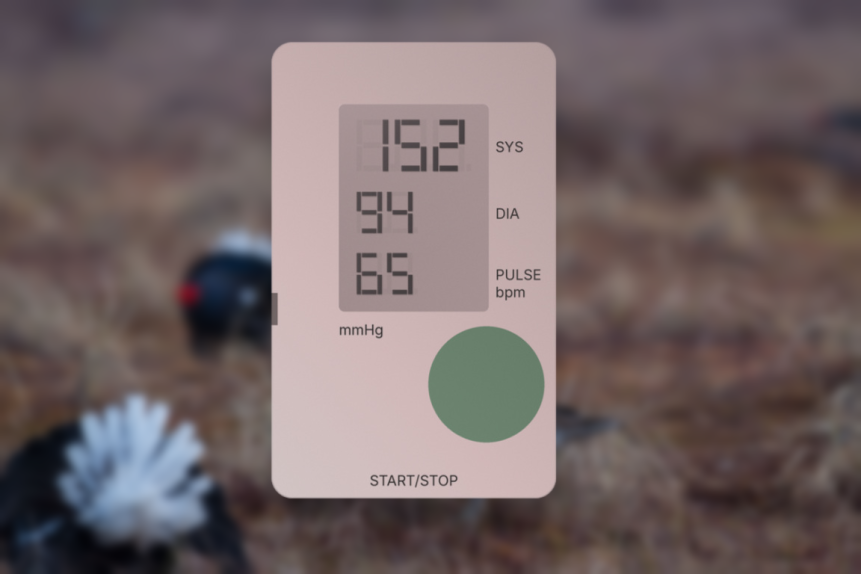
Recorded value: {"value": 152, "unit": "mmHg"}
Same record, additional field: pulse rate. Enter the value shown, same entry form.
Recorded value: {"value": 65, "unit": "bpm"}
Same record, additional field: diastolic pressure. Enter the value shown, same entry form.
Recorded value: {"value": 94, "unit": "mmHg"}
